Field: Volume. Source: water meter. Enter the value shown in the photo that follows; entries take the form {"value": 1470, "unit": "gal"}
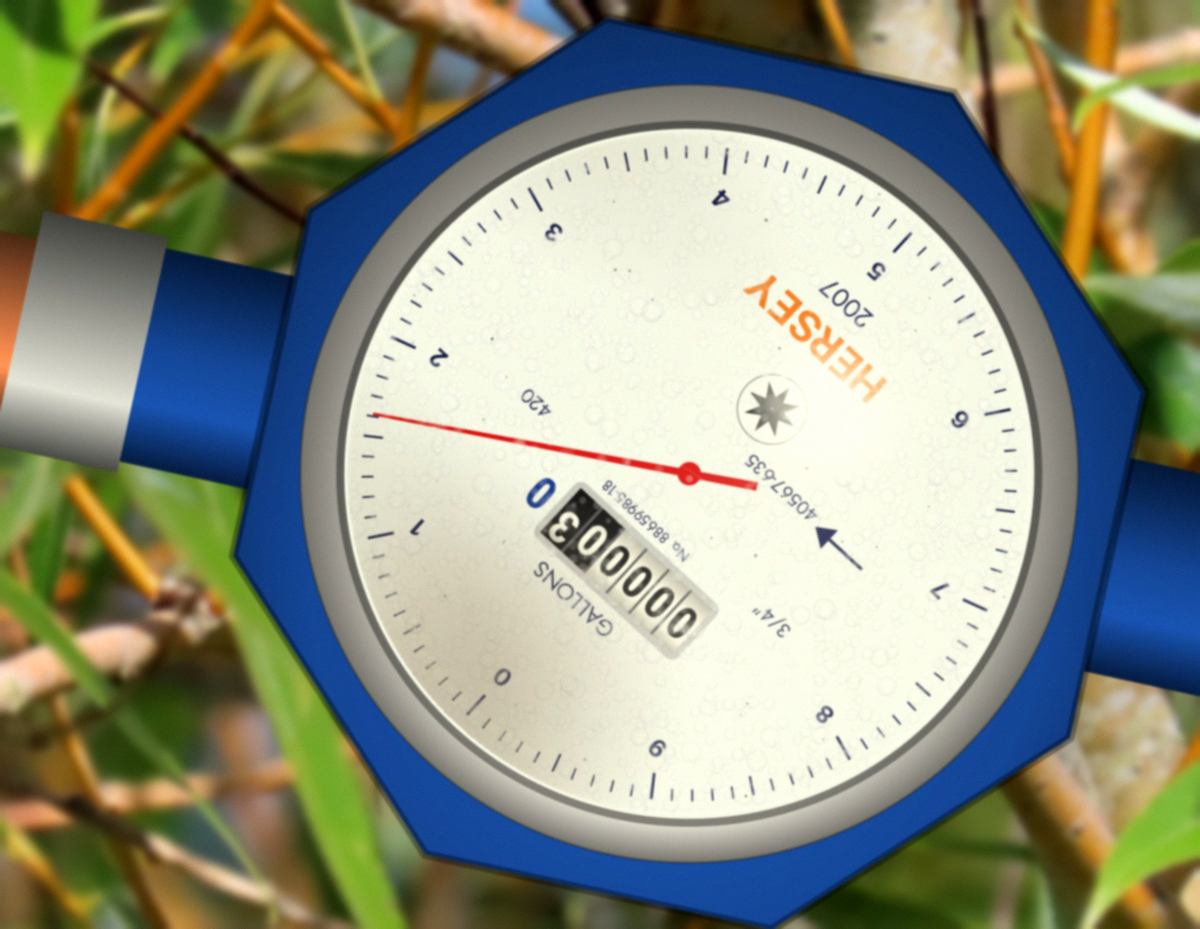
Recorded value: {"value": 31.6, "unit": "gal"}
